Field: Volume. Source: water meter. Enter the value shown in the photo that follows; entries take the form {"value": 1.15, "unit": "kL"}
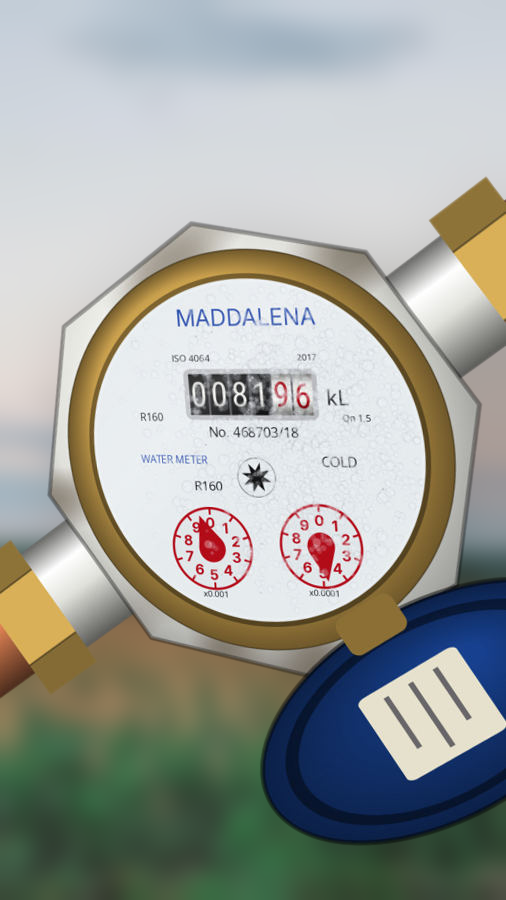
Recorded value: {"value": 81.9594, "unit": "kL"}
